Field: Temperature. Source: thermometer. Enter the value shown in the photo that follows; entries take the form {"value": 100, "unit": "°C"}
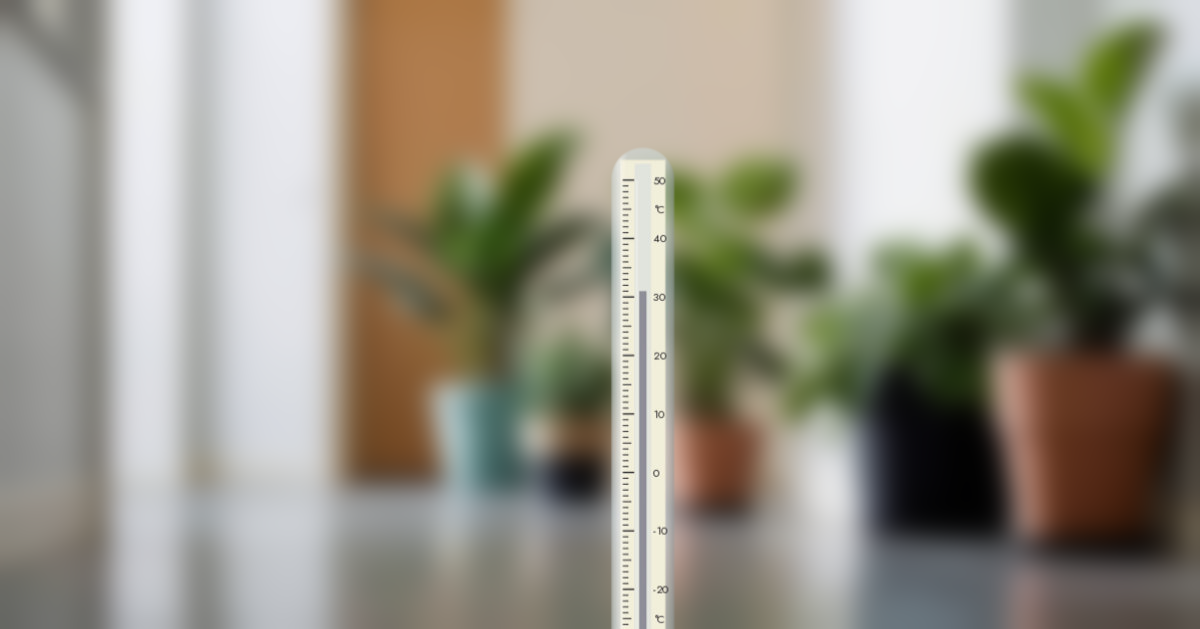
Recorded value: {"value": 31, "unit": "°C"}
